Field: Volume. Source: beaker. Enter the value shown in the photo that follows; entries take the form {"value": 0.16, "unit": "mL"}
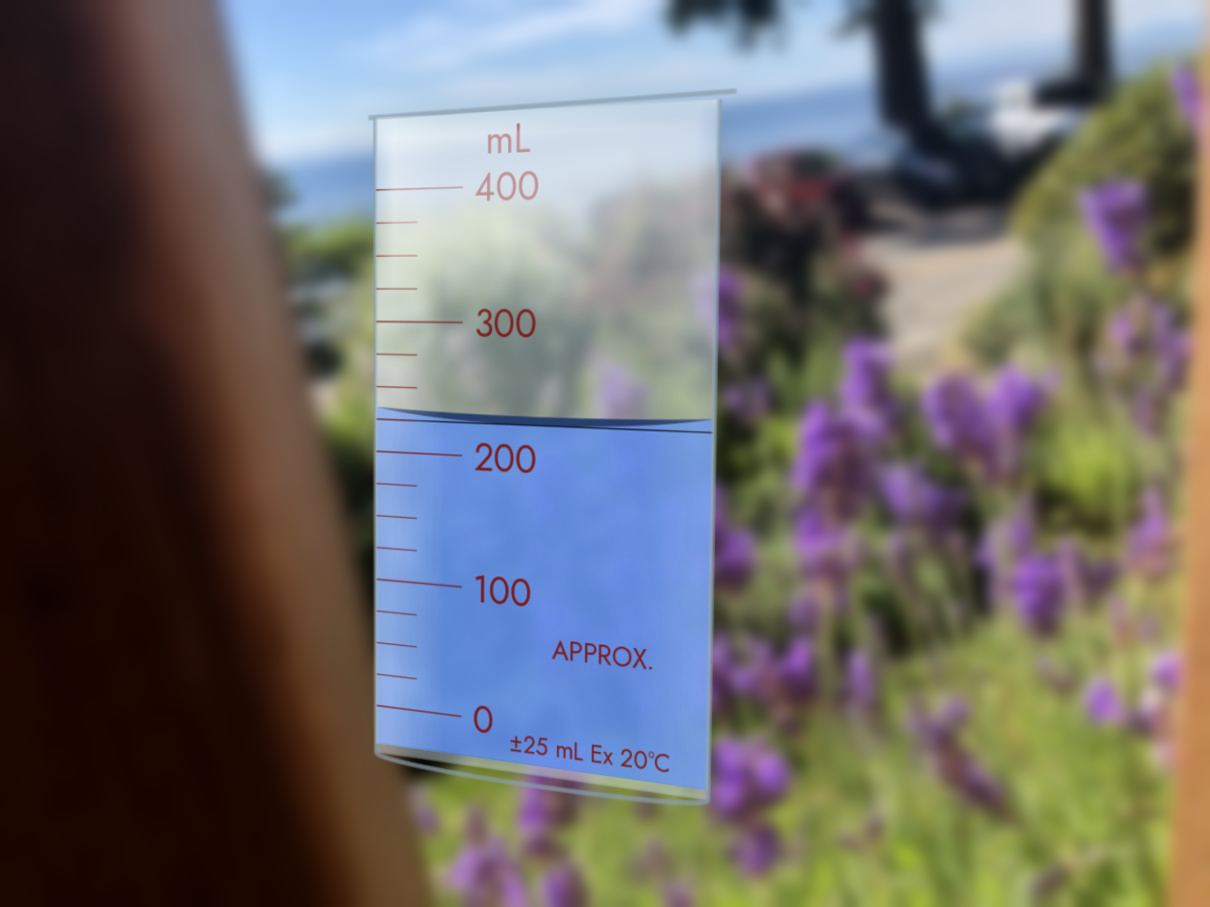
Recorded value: {"value": 225, "unit": "mL"}
